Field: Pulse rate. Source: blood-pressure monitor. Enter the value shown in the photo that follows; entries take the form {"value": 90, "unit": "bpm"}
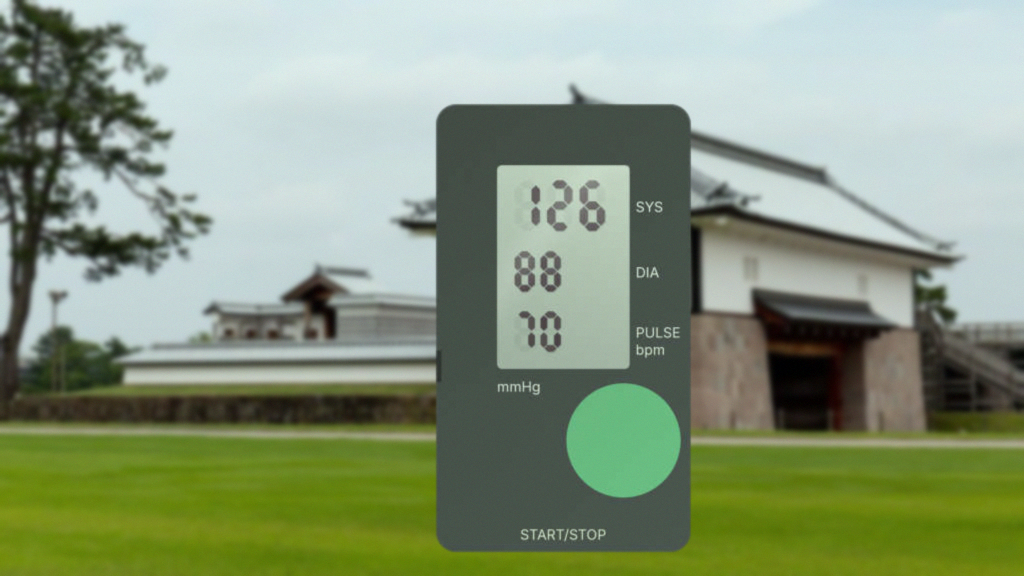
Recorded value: {"value": 70, "unit": "bpm"}
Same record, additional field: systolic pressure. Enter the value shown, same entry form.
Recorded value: {"value": 126, "unit": "mmHg"}
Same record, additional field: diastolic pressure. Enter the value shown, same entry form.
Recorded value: {"value": 88, "unit": "mmHg"}
